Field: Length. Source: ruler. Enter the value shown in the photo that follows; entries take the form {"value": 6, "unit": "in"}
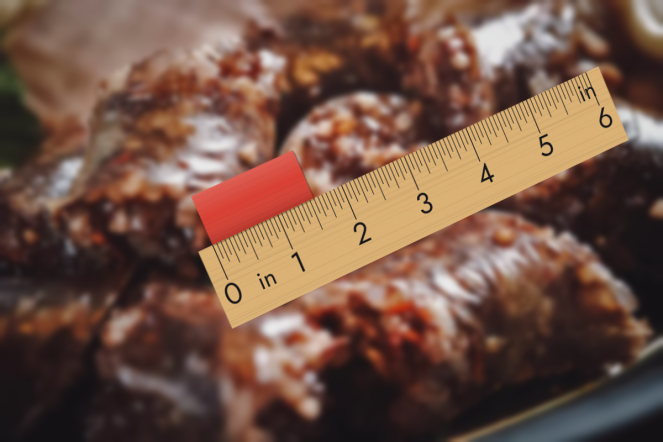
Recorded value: {"value": 1.5625, "unit": "in"}
